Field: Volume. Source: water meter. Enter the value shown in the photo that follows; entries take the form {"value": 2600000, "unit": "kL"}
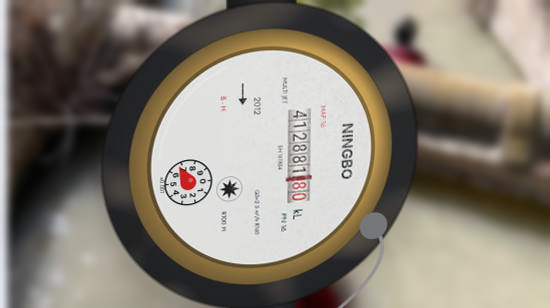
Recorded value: {"value": 412881.806, "unit": "kL"}
